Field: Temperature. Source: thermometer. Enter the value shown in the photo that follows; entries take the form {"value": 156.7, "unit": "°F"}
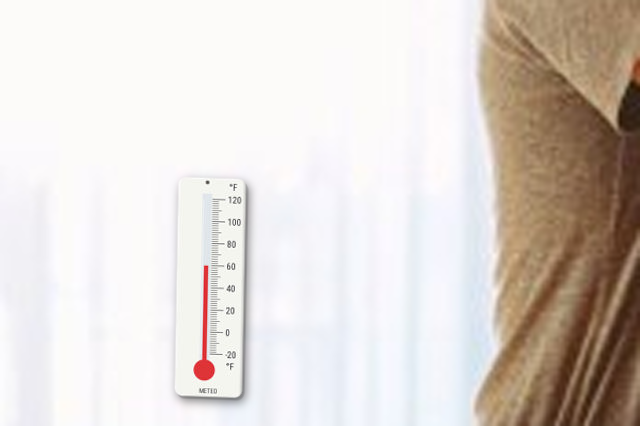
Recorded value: {"value": 60, "unit": "°F"}
